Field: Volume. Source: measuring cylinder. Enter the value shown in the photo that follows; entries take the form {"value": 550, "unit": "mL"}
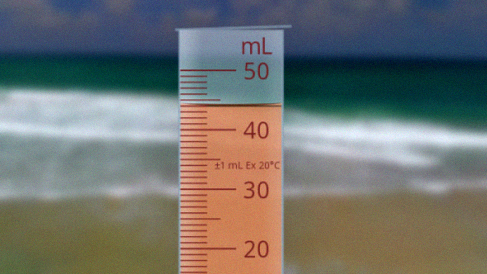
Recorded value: {"value": 44, "unit": "mL"}
